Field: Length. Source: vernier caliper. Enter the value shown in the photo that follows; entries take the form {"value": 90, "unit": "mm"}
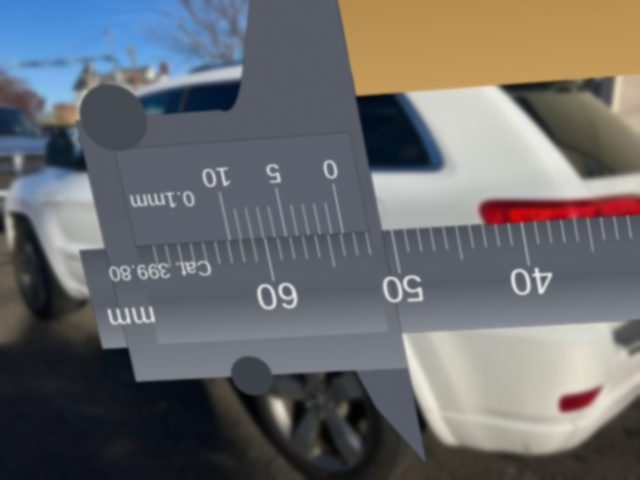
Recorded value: {"value": 53.8, "unit": "mm"}
